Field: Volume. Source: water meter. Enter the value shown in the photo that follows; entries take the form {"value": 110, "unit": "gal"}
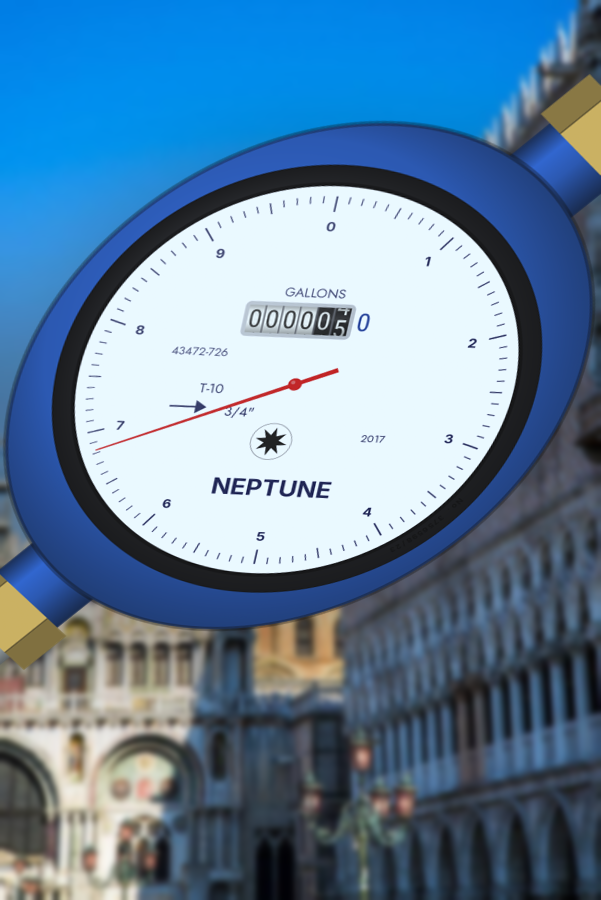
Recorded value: {"value": 46.8, "unit": "gal"}
